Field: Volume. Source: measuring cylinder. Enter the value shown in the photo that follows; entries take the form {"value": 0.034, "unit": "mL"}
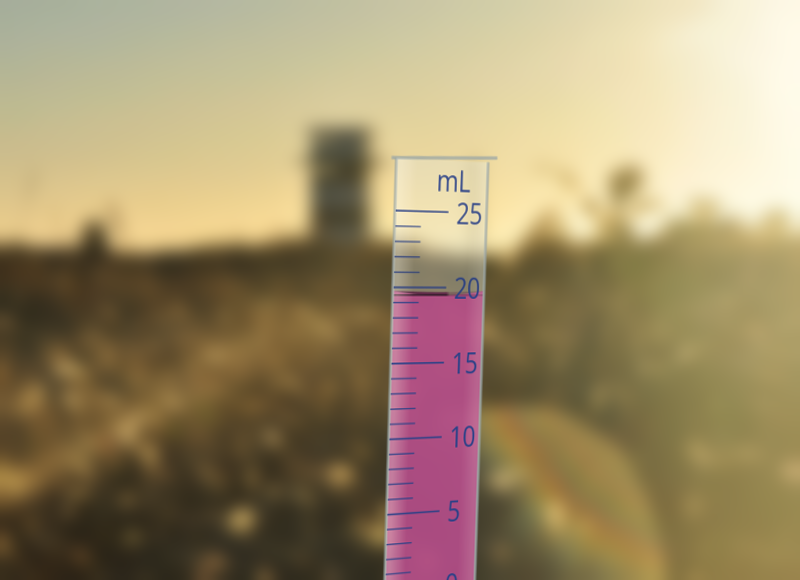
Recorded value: {"value": 19.5, "unit": "mL"}
